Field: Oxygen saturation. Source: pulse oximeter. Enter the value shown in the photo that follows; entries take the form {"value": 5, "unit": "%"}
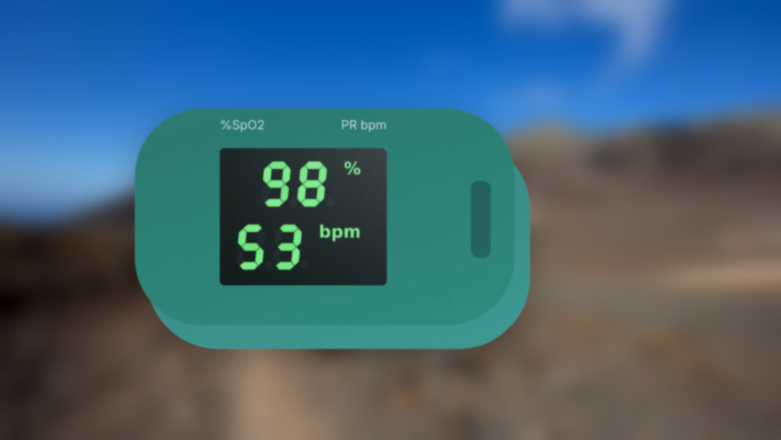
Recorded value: {"value": 98, "unit": "%"}
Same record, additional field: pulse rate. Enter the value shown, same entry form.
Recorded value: {"value": 53, "unit": "bpm"}
